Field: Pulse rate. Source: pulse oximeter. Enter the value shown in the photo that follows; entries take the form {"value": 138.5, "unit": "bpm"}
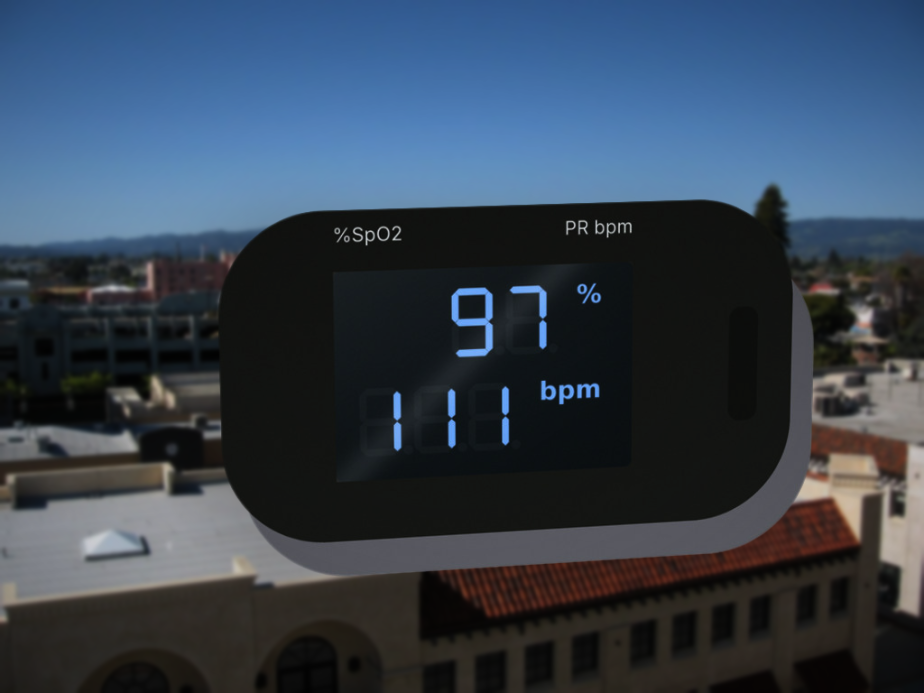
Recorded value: {"value": 111, "unit": "bpm"}
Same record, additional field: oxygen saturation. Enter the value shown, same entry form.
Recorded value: {"value": 97, "unit": "%"}
